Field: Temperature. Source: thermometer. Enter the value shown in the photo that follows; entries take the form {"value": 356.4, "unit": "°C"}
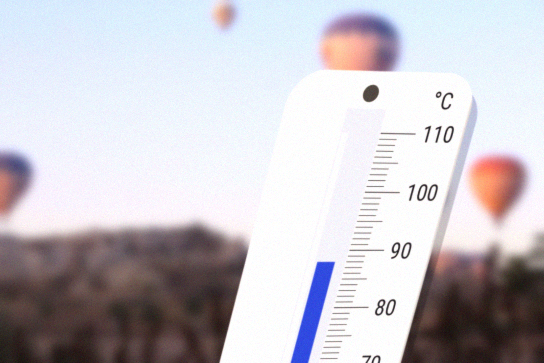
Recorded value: {"value": 88, "unit": "°C"}
